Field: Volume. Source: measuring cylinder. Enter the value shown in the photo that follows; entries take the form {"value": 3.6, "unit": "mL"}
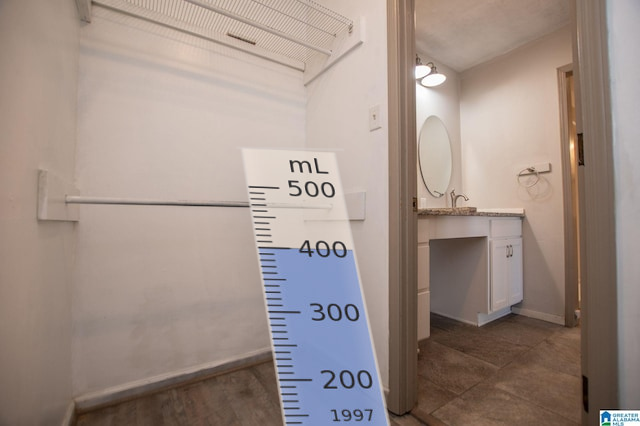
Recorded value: {"value": 400, "unit": "mL"}
